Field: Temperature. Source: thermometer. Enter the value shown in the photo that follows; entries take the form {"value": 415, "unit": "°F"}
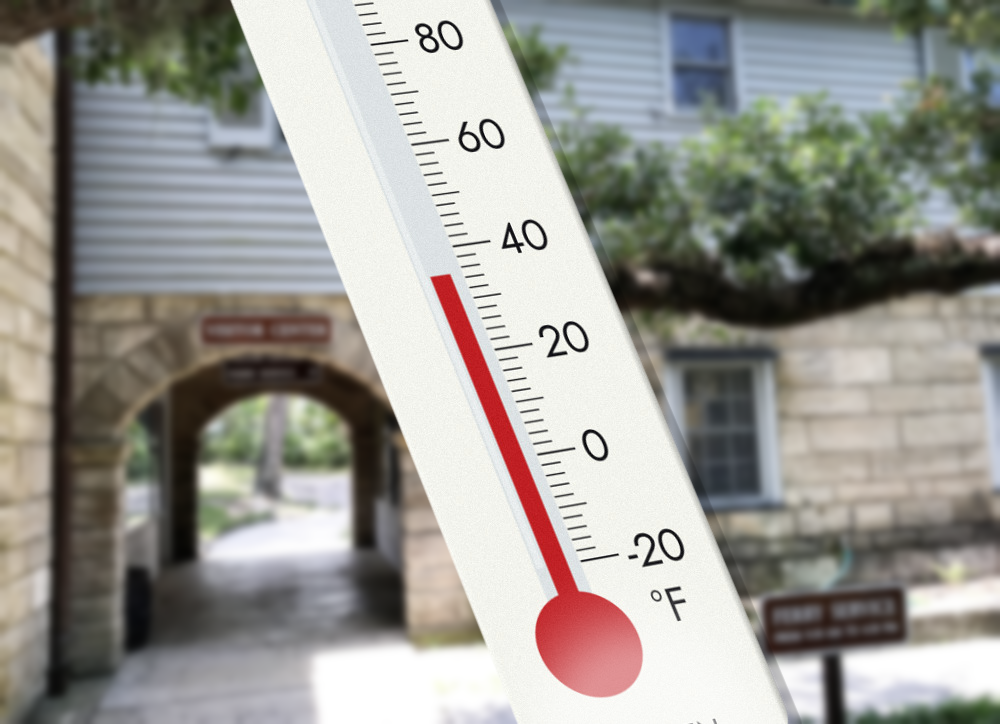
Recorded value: {"value": 35, "unit": "°F"}
